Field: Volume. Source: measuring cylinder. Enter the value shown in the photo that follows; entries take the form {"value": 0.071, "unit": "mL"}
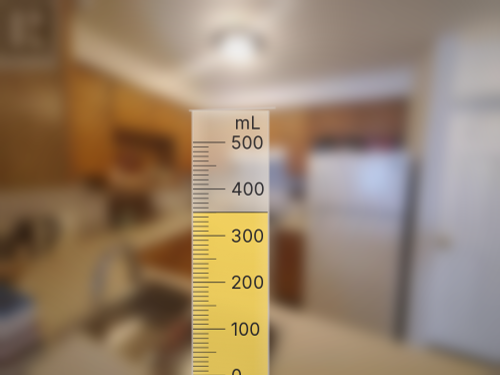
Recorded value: {"value": 350, "unit": "mL"}
